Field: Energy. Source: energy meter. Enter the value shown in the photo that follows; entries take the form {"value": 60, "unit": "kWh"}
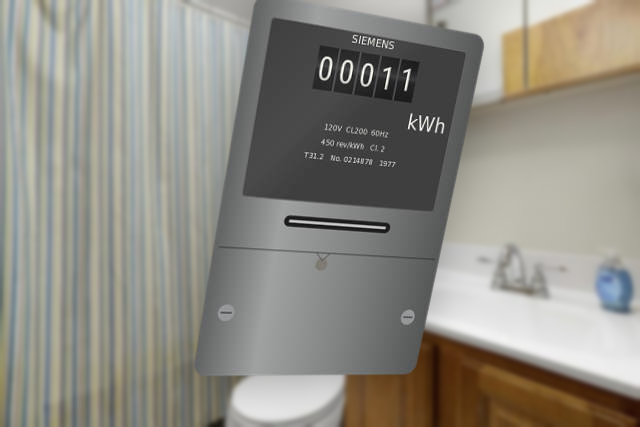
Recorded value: {"value": 11, "unit": "kWh"}
